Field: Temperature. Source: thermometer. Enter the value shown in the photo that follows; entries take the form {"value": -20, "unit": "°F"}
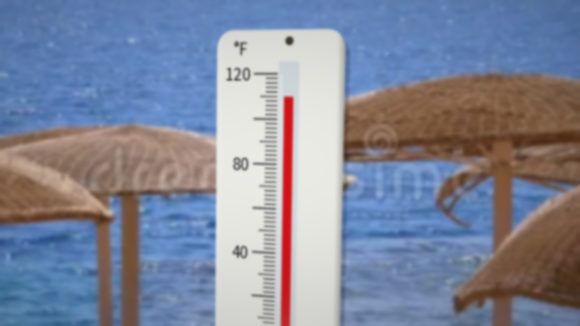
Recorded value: {"value": 110, "unit": "°F"}
